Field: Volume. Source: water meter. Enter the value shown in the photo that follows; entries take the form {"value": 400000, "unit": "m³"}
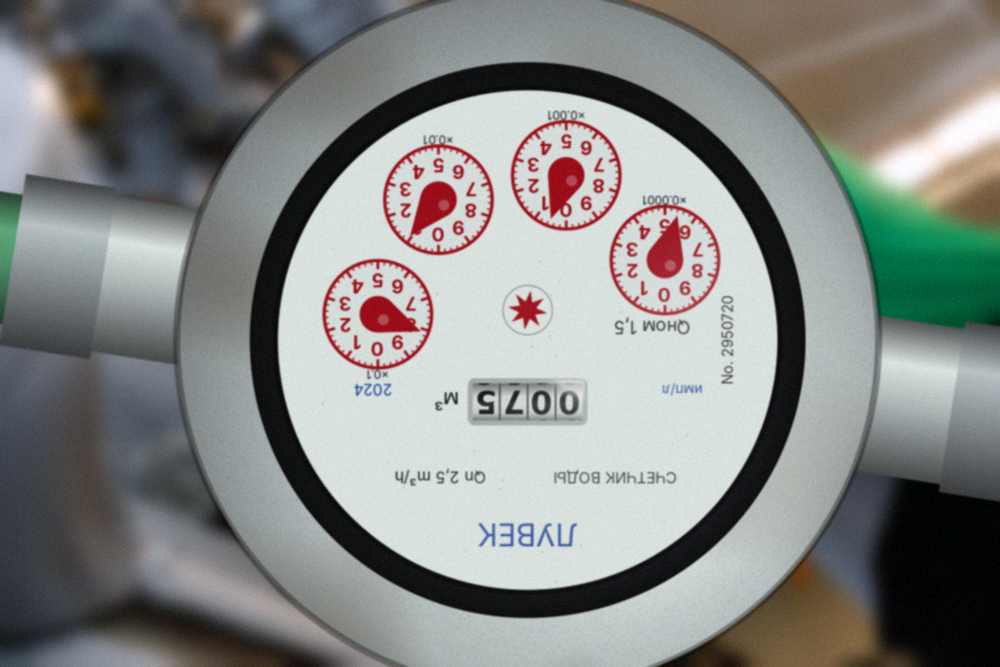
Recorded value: {"value": 75.8105, "unit": "m³"}
